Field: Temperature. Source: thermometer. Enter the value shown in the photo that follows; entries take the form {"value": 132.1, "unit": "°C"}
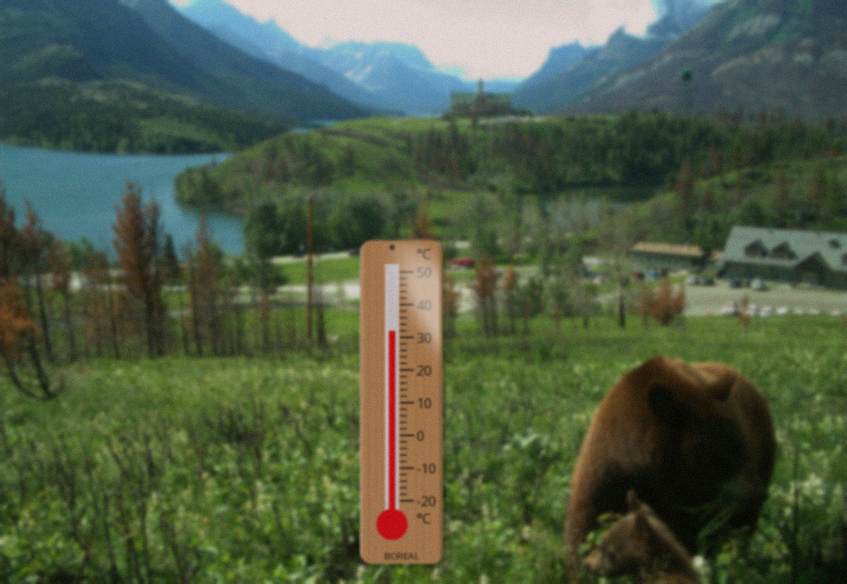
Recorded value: {"value": 32, "unit": "°C"}
